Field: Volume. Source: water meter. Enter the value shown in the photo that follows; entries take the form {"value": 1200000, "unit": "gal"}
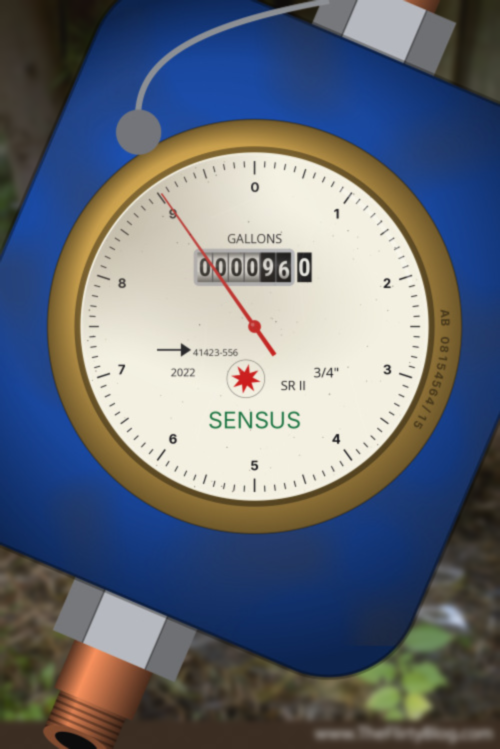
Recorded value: {"value": 959.0, "unit": "gal"}
